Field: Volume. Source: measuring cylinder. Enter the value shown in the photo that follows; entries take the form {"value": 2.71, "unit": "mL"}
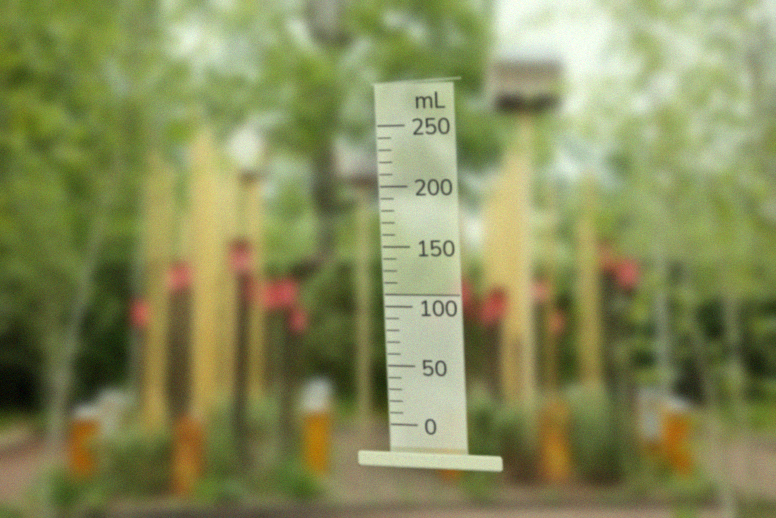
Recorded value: {"value": 110, "unit": "mL"}
